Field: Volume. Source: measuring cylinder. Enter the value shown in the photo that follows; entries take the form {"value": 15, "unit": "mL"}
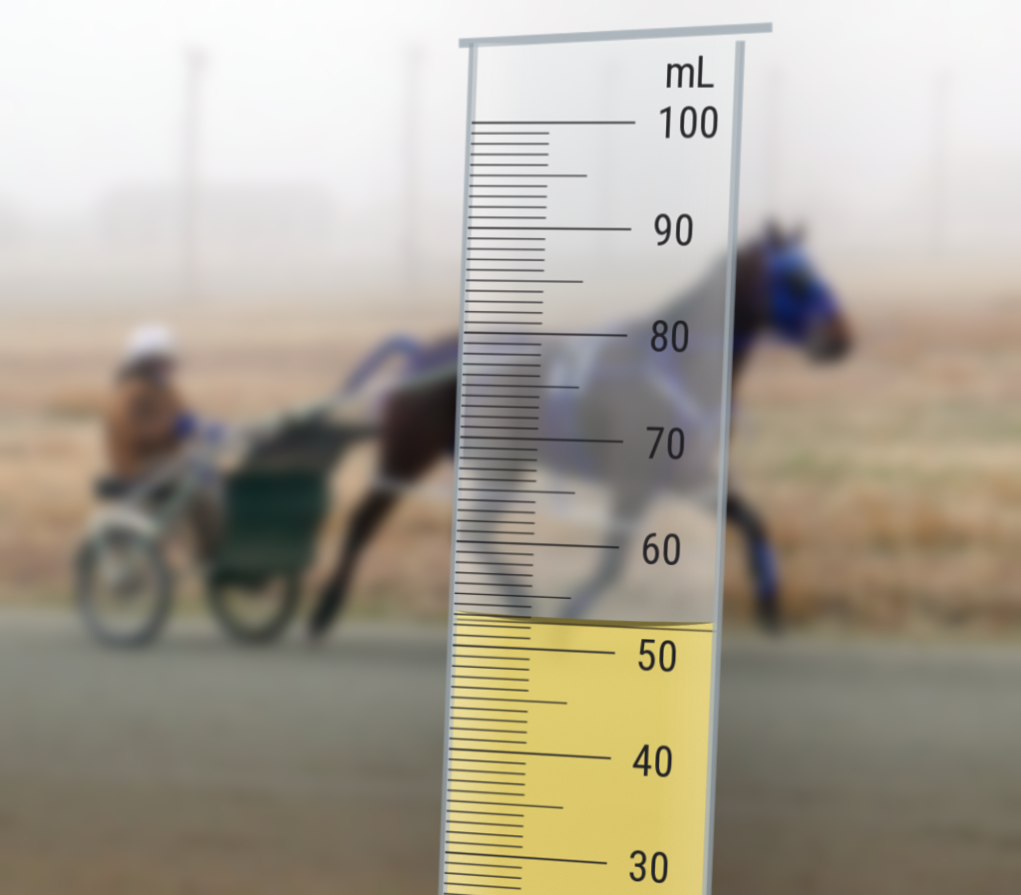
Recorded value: {"value": 52.5, "unit": "mL"}
